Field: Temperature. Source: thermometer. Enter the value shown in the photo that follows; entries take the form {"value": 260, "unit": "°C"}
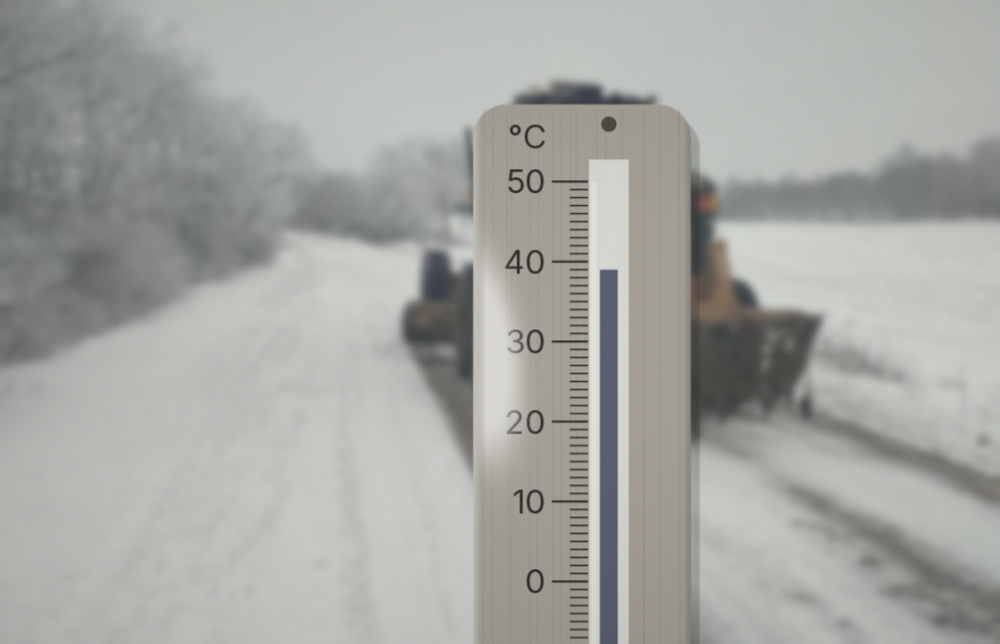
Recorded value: {"value": 39, "unit": "°C"}
